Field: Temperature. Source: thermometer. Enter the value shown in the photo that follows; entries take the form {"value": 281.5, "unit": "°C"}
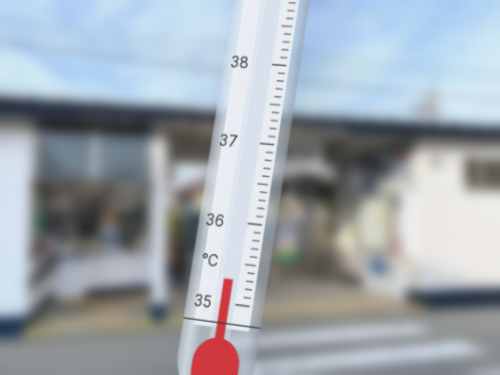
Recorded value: {"value": 35.3, "unit": "°C"}
